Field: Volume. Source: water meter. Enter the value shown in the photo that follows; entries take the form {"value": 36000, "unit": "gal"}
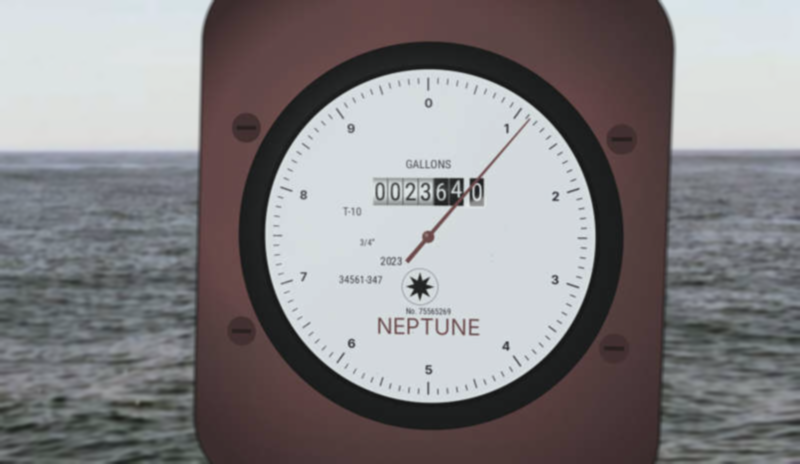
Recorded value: {"value": 23641.1, "unit": "gal"}
